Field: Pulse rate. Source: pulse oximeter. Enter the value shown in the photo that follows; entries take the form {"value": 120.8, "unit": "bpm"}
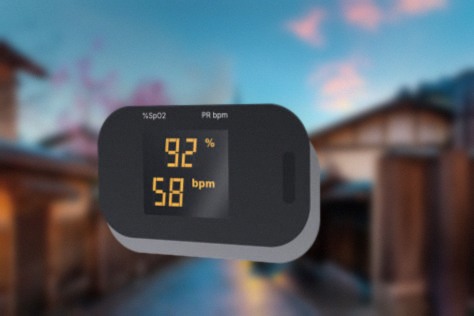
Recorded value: {"value": 58, "unit": "bpm"}
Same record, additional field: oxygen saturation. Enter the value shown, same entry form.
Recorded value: {"value": 92, "unit": "%"}
